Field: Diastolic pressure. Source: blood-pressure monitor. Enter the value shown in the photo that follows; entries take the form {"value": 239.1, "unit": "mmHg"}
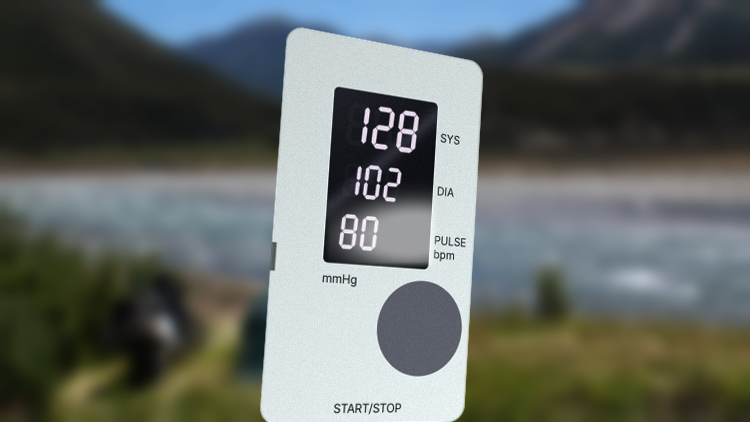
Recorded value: {"value": 102, "unit": "mmHg"}
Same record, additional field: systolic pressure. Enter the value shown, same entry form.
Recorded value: {"value": 128, "unit": "mmHg"}
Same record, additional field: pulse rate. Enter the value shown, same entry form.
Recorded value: {"value": 80, "unit": "bpm"}
